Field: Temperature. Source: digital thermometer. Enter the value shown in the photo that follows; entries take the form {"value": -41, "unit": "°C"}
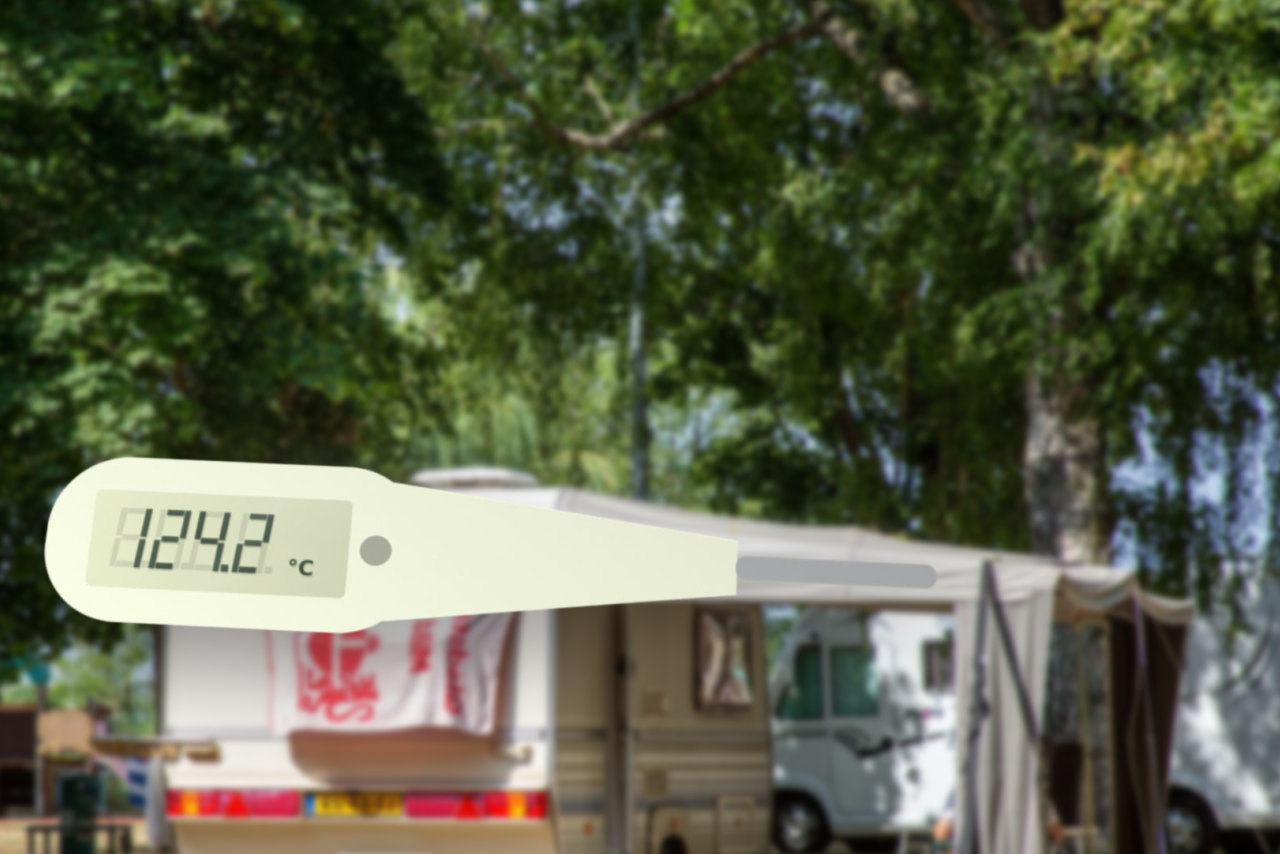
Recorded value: {"value": 124.2, "unit": "°C"}
